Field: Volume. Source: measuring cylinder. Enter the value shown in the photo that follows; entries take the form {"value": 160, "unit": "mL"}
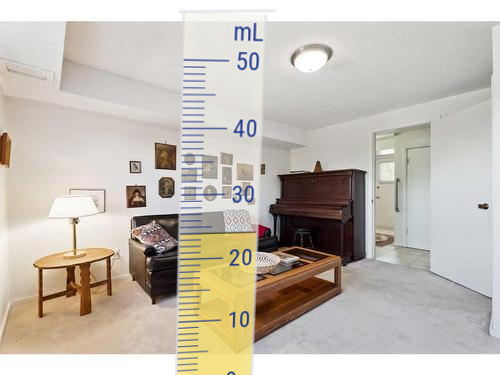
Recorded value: {"value": 24, "unit": "mL"}
